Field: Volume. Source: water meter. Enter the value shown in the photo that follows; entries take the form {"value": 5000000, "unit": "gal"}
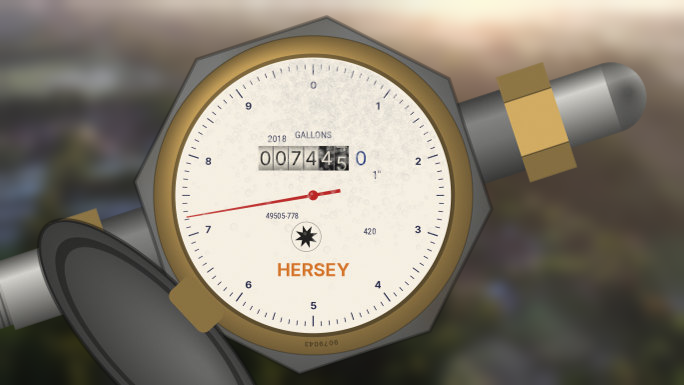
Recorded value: {"value": 74447.2, "unit": "gal"}
